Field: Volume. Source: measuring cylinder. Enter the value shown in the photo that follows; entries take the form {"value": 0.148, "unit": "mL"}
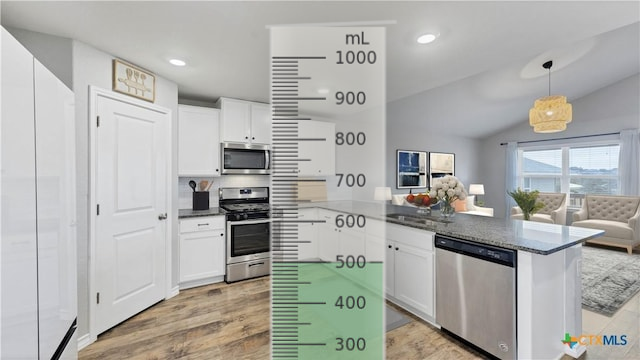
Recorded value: {"value": 500, "unit": "mL"}
